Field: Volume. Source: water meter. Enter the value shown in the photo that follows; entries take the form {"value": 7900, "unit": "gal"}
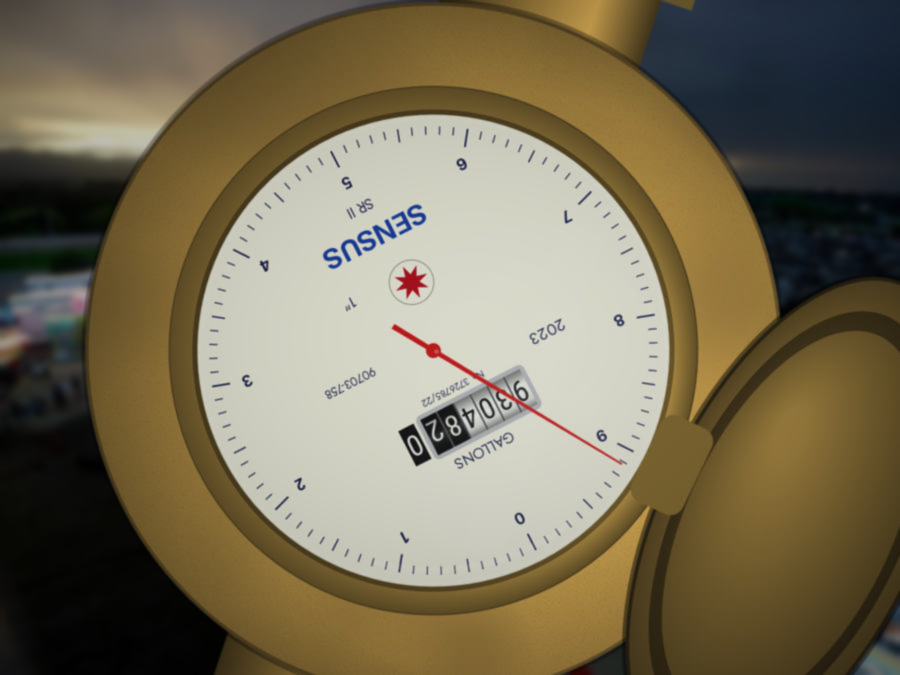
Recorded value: {"value": 9304819.1, "unit": "gal"}
